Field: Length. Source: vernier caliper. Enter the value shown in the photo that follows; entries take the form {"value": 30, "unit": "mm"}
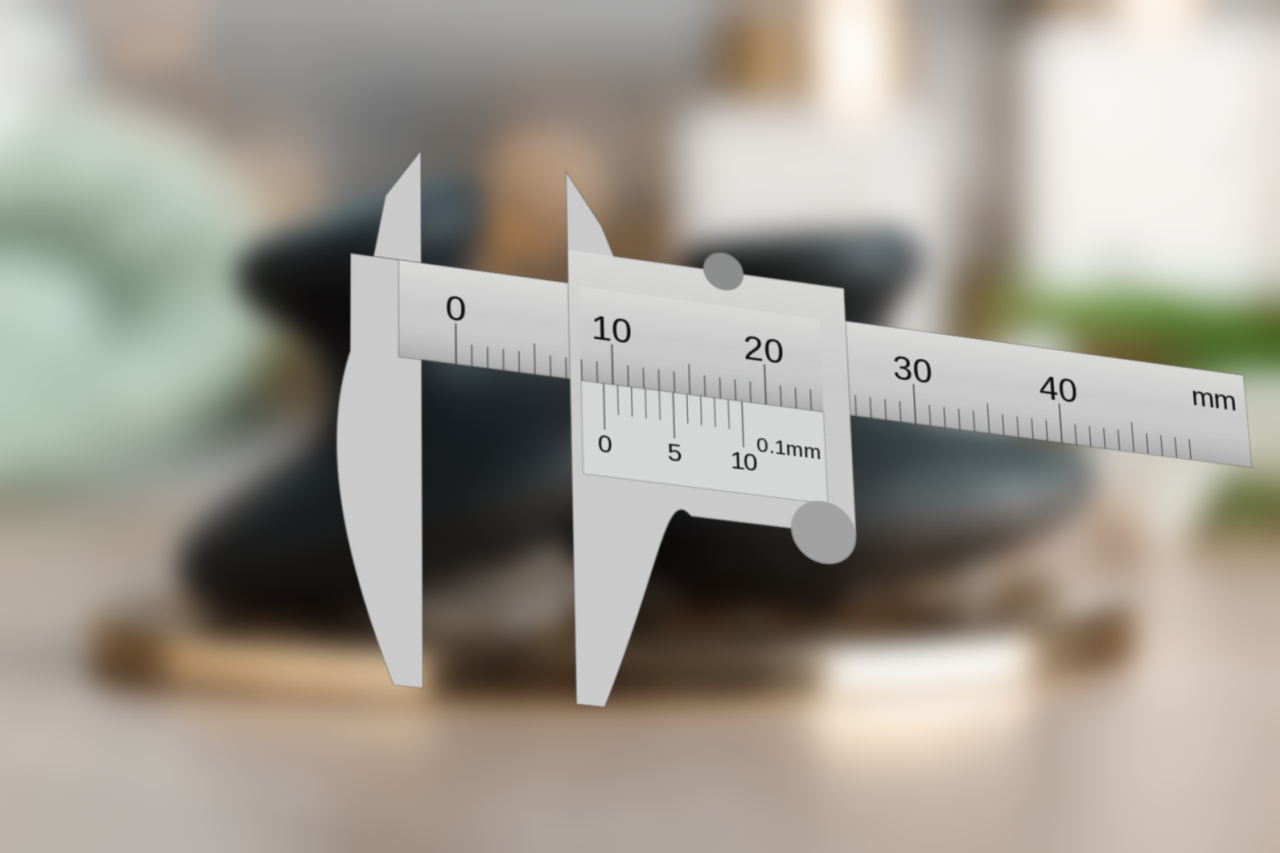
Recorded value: {"value": 9.4, "unit": "mm"}
